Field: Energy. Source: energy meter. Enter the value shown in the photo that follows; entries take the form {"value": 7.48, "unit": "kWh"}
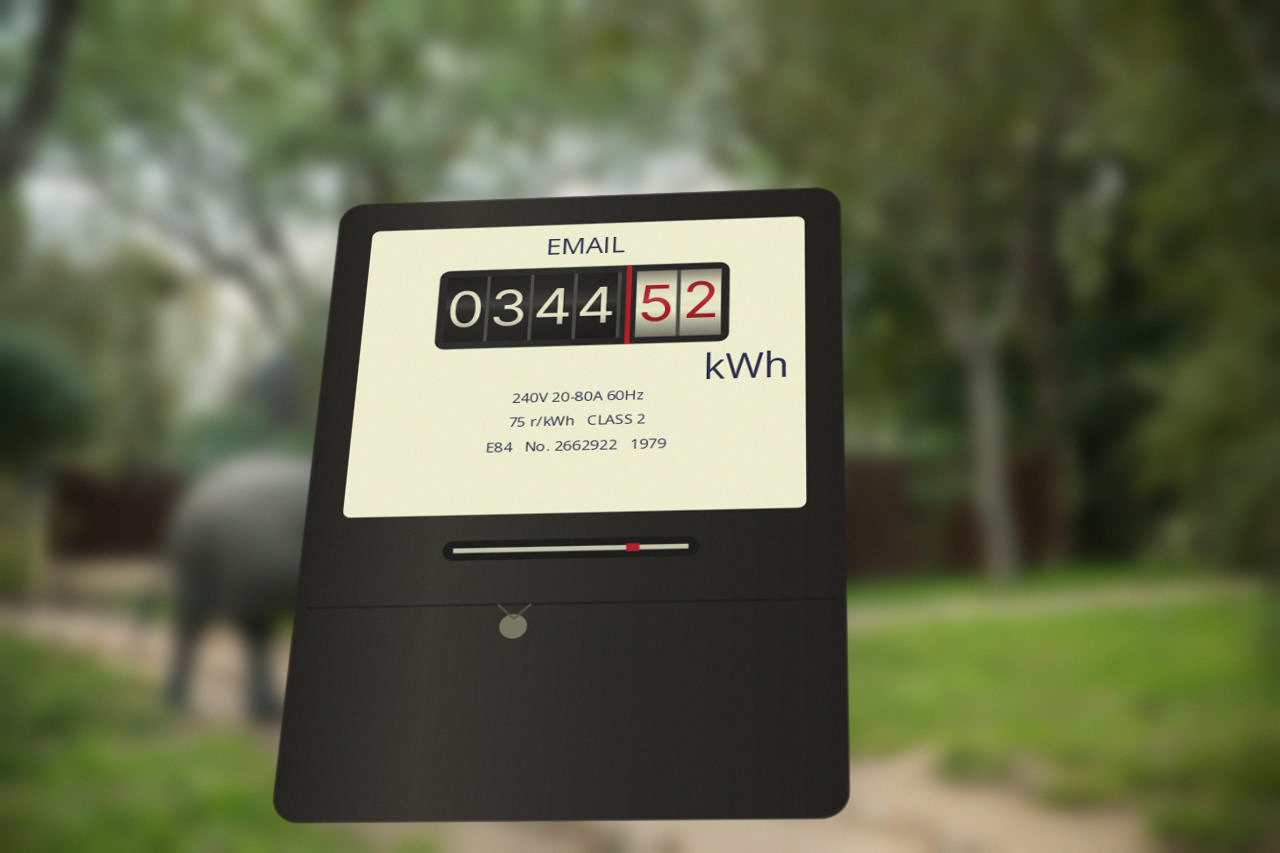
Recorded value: {"value": 344.52, "unit": "kWh"}
